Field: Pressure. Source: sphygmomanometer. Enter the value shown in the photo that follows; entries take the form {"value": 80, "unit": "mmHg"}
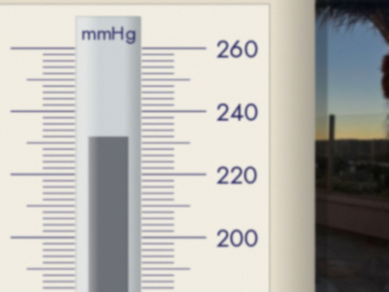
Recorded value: {"value": 232, "unit": "mmHg"}
